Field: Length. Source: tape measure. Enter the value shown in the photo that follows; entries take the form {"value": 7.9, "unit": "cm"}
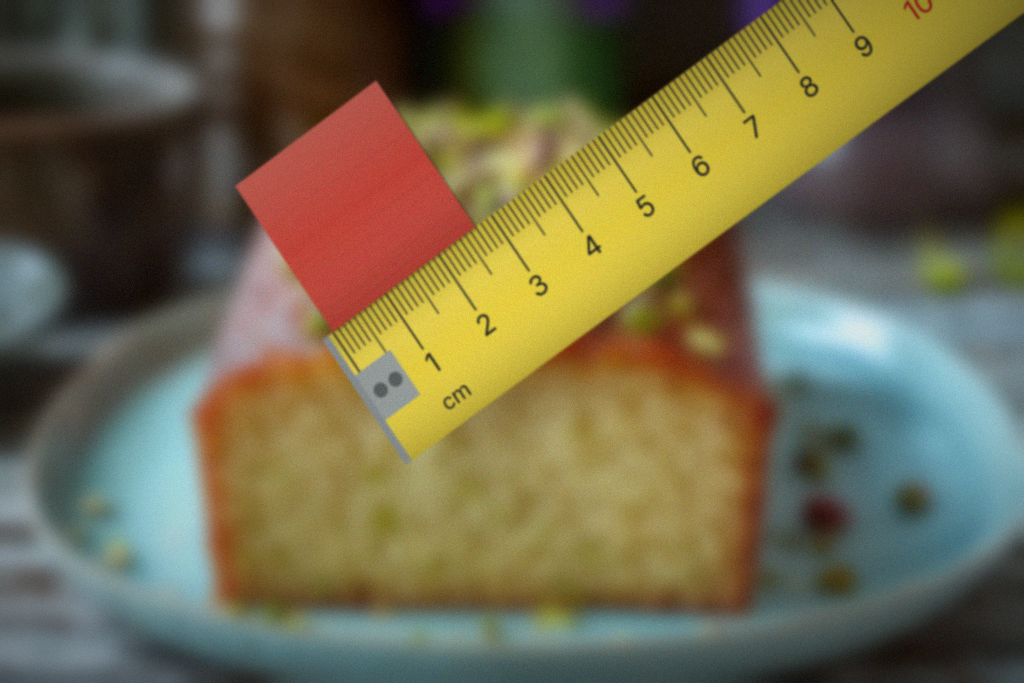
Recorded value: {"value": 2.7, "unit": "cm"}
